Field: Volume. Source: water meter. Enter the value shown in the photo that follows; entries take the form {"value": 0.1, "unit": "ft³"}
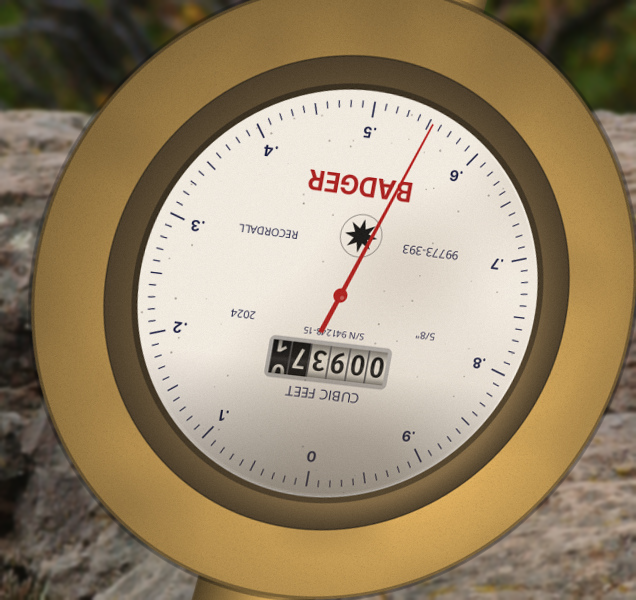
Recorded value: {"value": 9370.55, "unit": "ft³"}
